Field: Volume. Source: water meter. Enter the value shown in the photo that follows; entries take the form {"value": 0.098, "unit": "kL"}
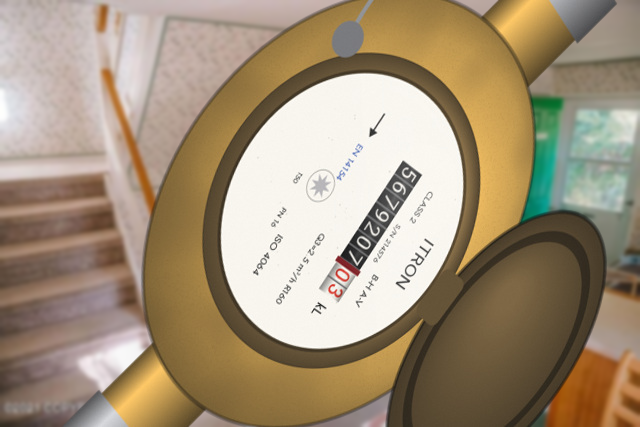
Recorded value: {"value": 5679207.03, "unit": "kL"}
